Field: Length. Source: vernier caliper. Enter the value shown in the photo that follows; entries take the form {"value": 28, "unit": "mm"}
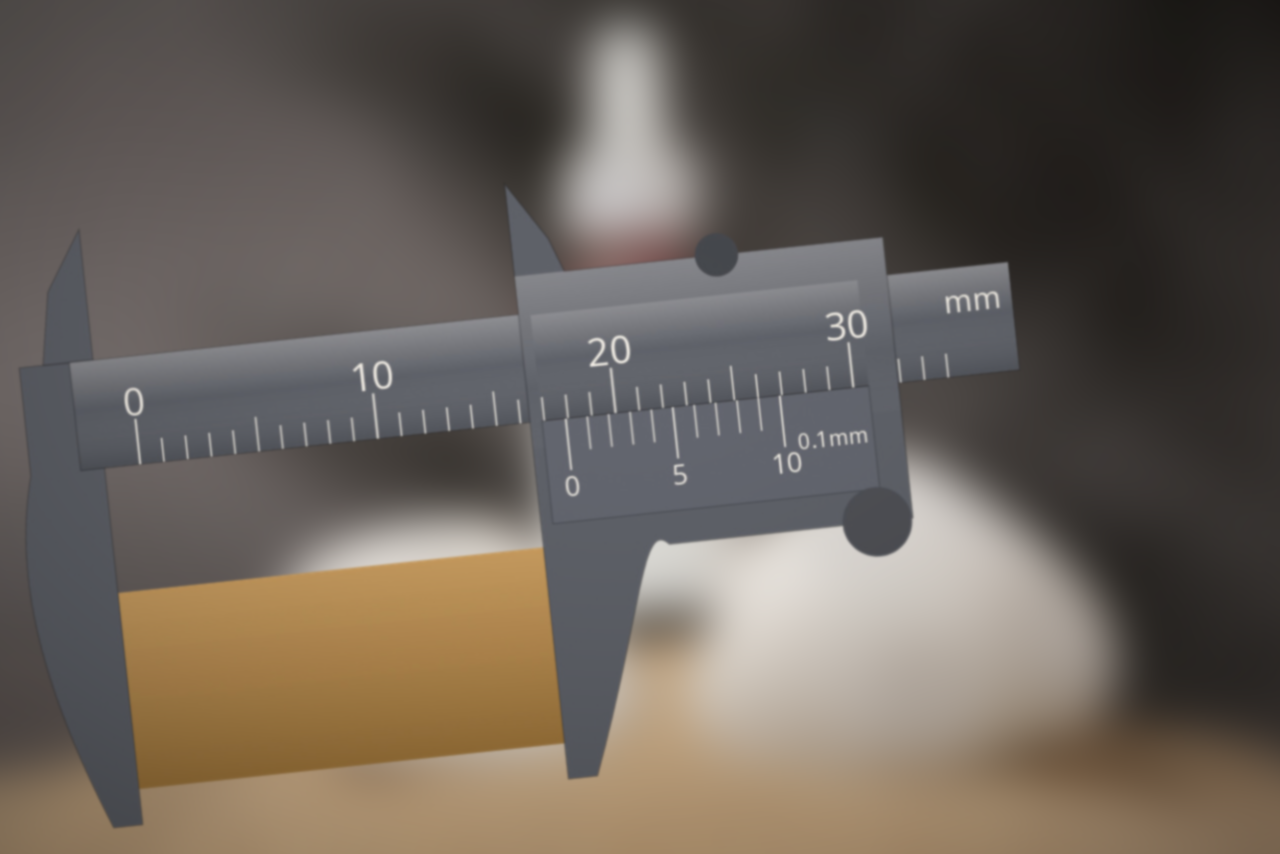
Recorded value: {"value": 17.9, "unit": "mm"}
